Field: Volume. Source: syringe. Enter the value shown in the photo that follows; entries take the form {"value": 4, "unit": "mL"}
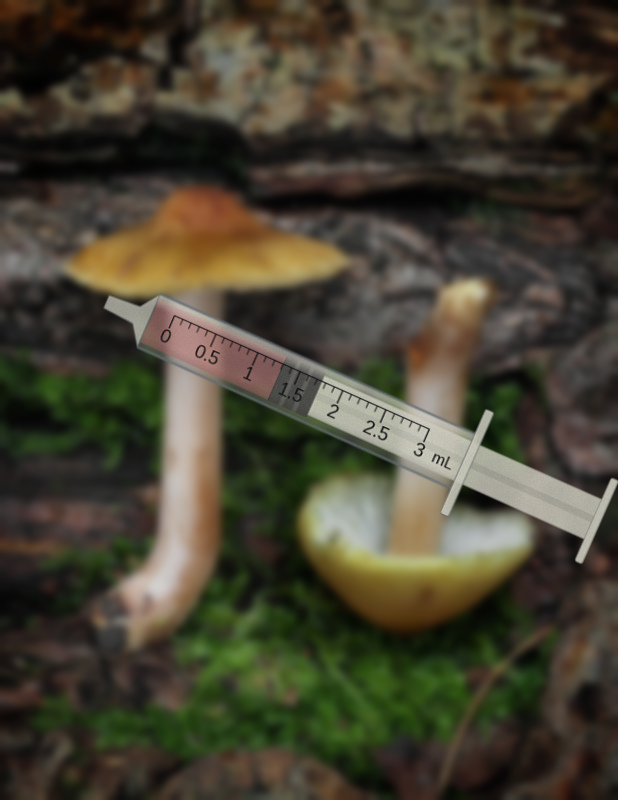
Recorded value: {"value": 1.3, "unit": "mL"}
